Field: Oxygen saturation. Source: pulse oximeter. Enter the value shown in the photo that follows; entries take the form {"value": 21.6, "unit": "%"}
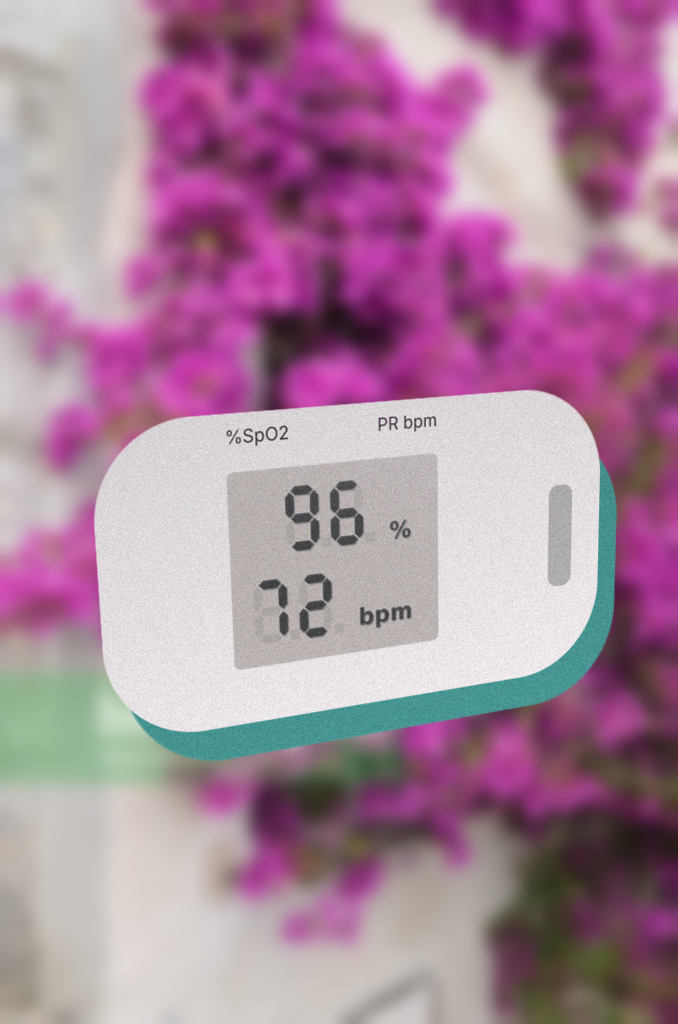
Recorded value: {"value": 96, "unit": "%"}
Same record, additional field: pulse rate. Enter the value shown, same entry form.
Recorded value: {"value": 72, "unit": "bpm"}
